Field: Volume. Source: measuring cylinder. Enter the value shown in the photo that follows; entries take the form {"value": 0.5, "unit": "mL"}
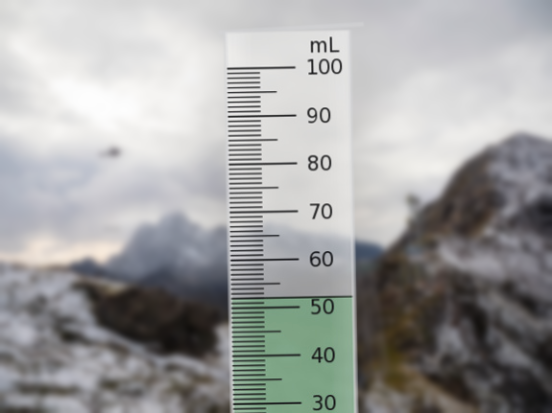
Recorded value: {"value": 52, "unit": "mL"}
